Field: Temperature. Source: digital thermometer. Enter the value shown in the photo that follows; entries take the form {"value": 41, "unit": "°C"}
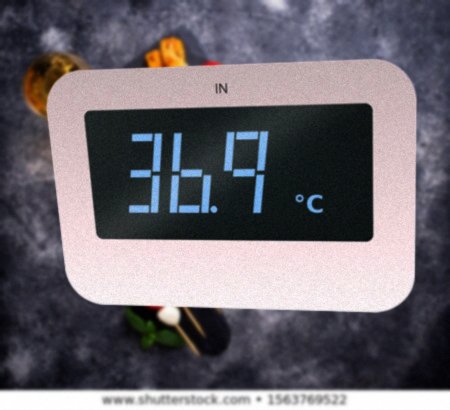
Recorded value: {"value": 36.9, "unit": "°C"}
